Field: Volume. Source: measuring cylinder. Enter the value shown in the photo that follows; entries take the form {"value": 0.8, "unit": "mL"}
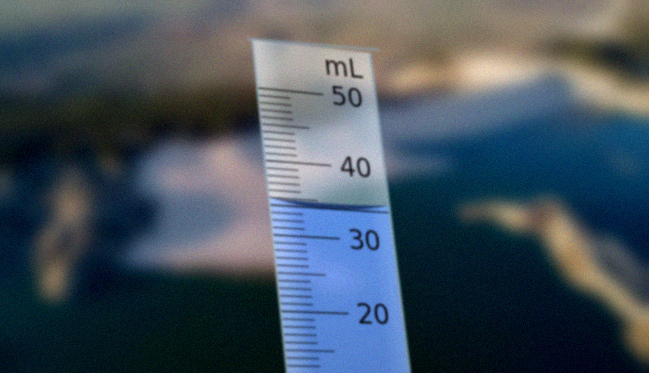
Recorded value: {"value": 34, "unit": "mL"}
